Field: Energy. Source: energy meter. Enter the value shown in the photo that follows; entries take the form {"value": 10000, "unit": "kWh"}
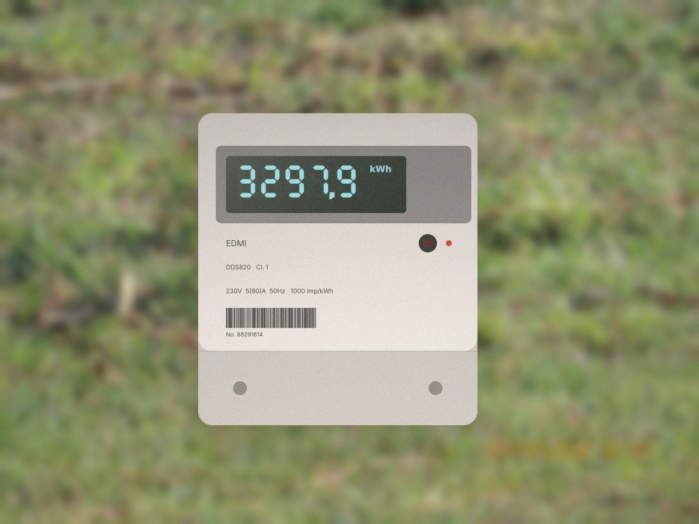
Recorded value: {"value": 3297.9, "unit": "kWh"}
